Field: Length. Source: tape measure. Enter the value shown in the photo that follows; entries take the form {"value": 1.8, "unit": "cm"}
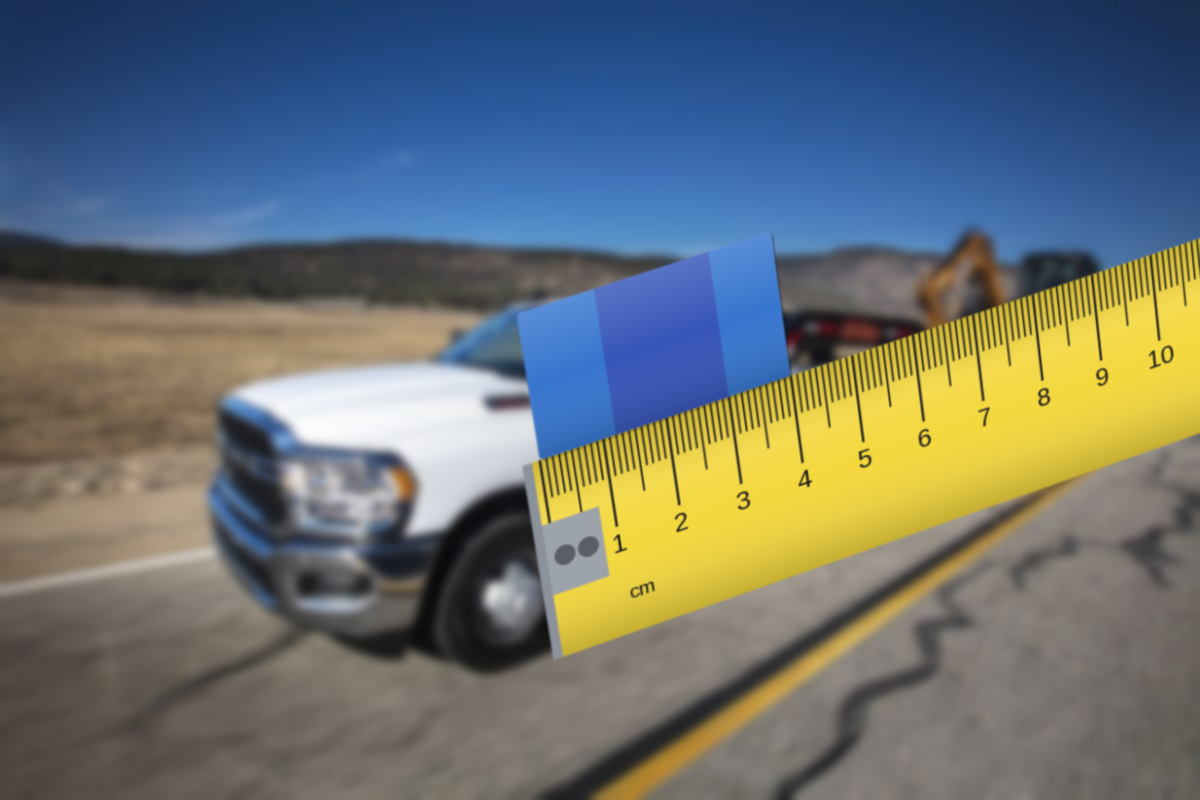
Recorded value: {"value": 4, "unit": "cm"}
